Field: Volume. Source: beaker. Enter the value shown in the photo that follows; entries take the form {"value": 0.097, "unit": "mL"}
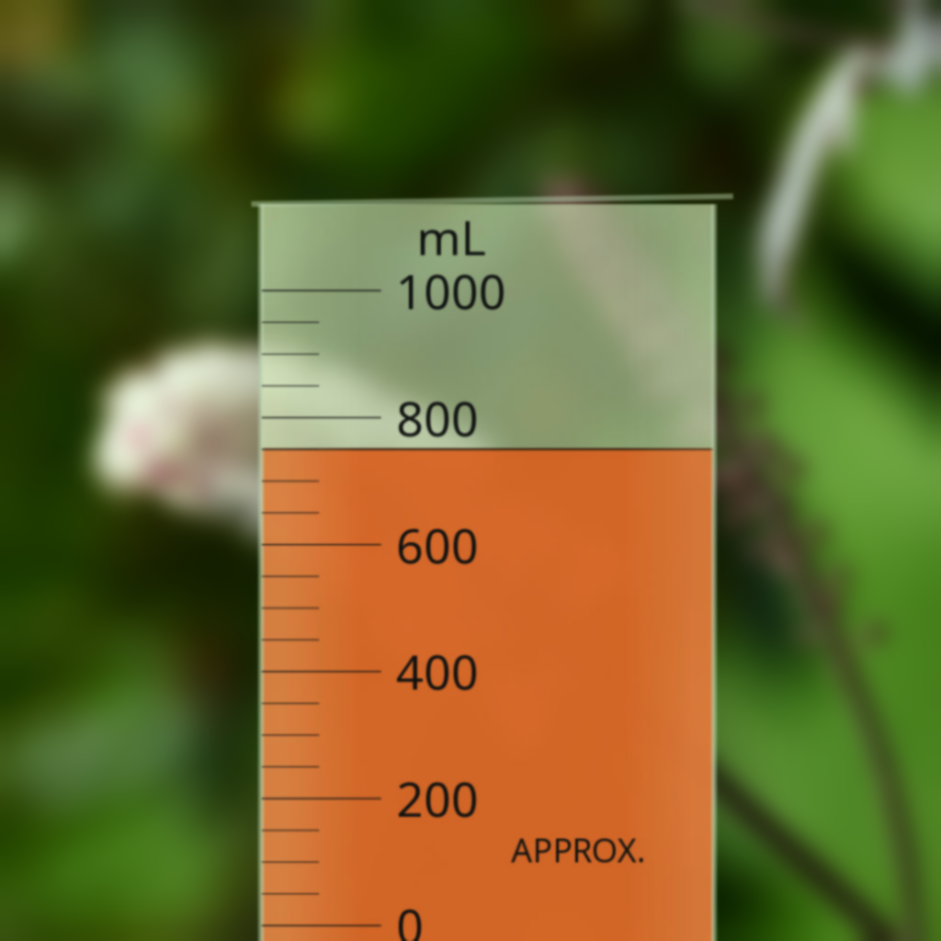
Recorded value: {"value": 750, "unit": "mL"}
